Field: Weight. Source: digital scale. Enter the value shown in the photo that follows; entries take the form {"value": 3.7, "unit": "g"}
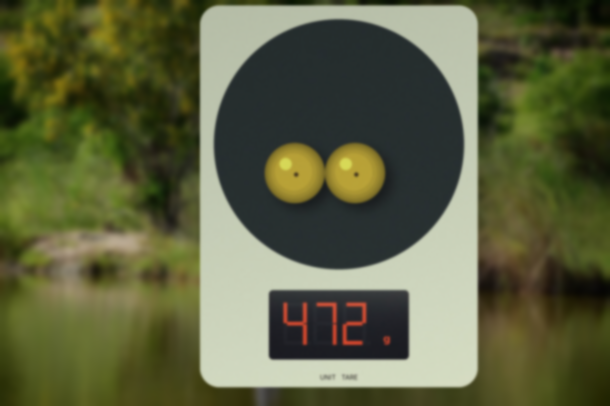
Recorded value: {"value": 472, "unit": "g"}
